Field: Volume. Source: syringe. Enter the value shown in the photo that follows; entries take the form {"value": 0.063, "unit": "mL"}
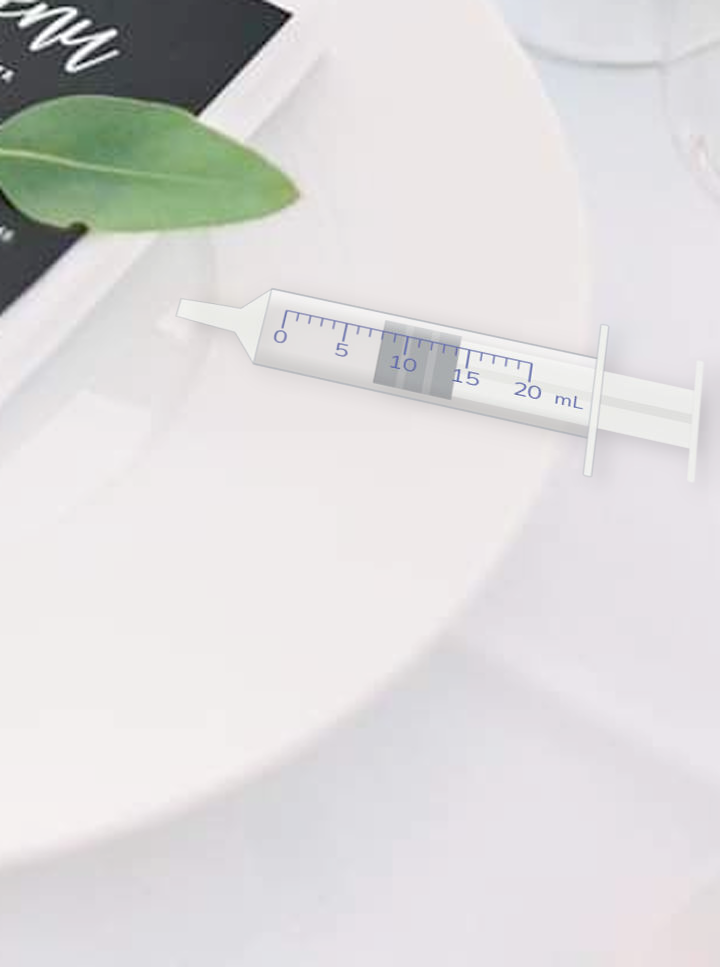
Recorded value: {"value": 8, "unit": "mL"}
